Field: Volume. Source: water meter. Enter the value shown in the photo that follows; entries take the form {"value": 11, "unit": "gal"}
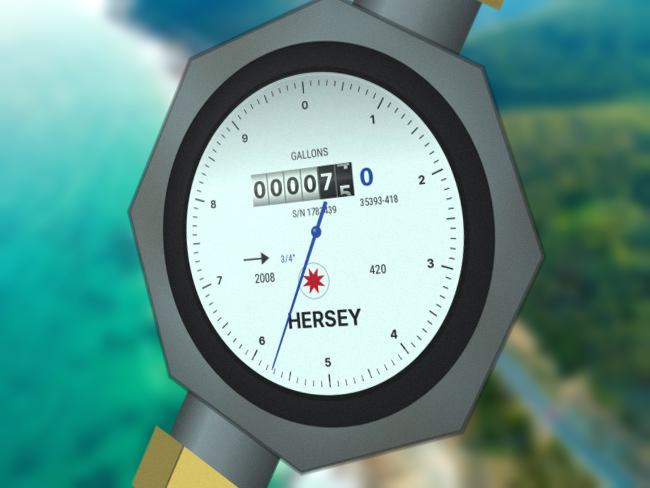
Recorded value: {"value": 745.7, "unit": "gal"}
